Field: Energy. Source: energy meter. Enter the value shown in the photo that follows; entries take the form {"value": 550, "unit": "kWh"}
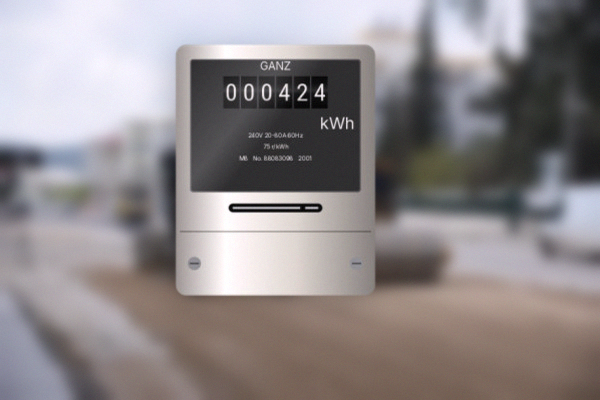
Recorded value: {"value": 424, "unit": "kWh"}
